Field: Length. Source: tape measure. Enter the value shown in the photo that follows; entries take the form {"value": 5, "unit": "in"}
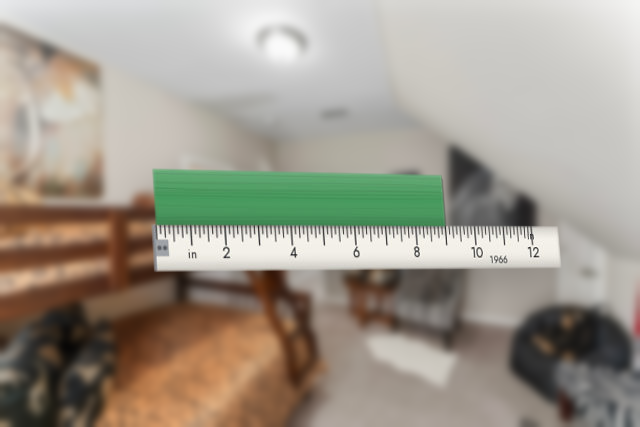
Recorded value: {"value": 9, "unit": "in"}
